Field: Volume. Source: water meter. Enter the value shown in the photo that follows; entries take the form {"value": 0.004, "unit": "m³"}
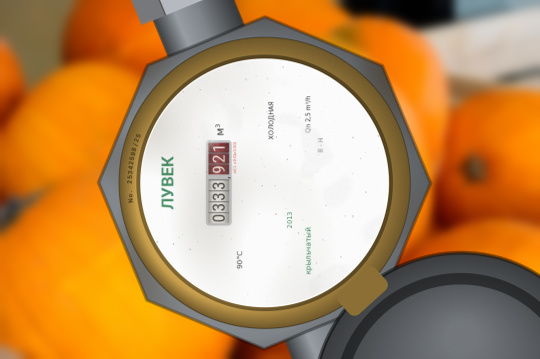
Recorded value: {"value": 333.921, "unit": "m³"}
